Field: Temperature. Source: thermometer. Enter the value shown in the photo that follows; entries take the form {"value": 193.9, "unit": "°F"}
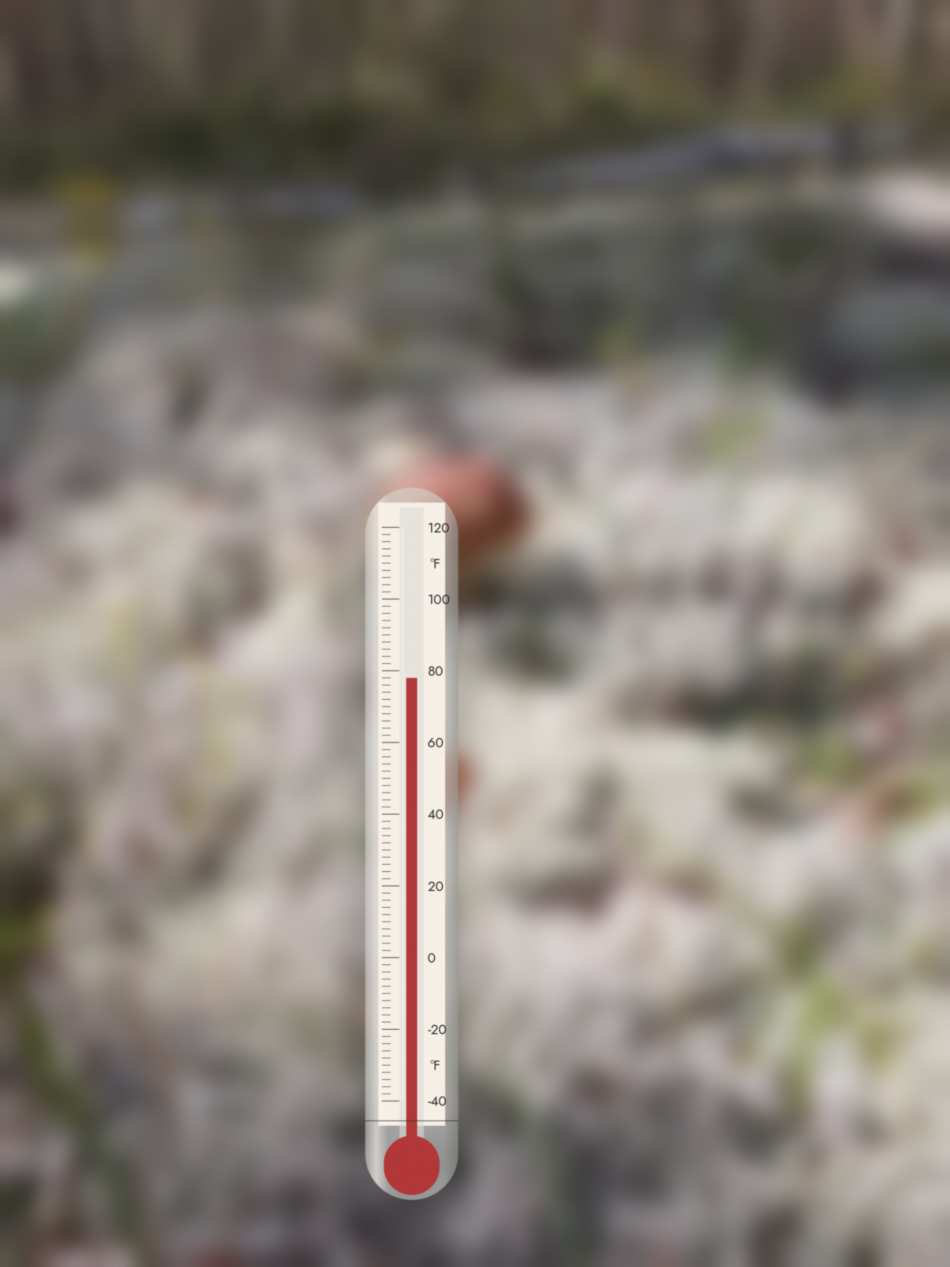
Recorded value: {"value": 78, "unit": "°F"}
